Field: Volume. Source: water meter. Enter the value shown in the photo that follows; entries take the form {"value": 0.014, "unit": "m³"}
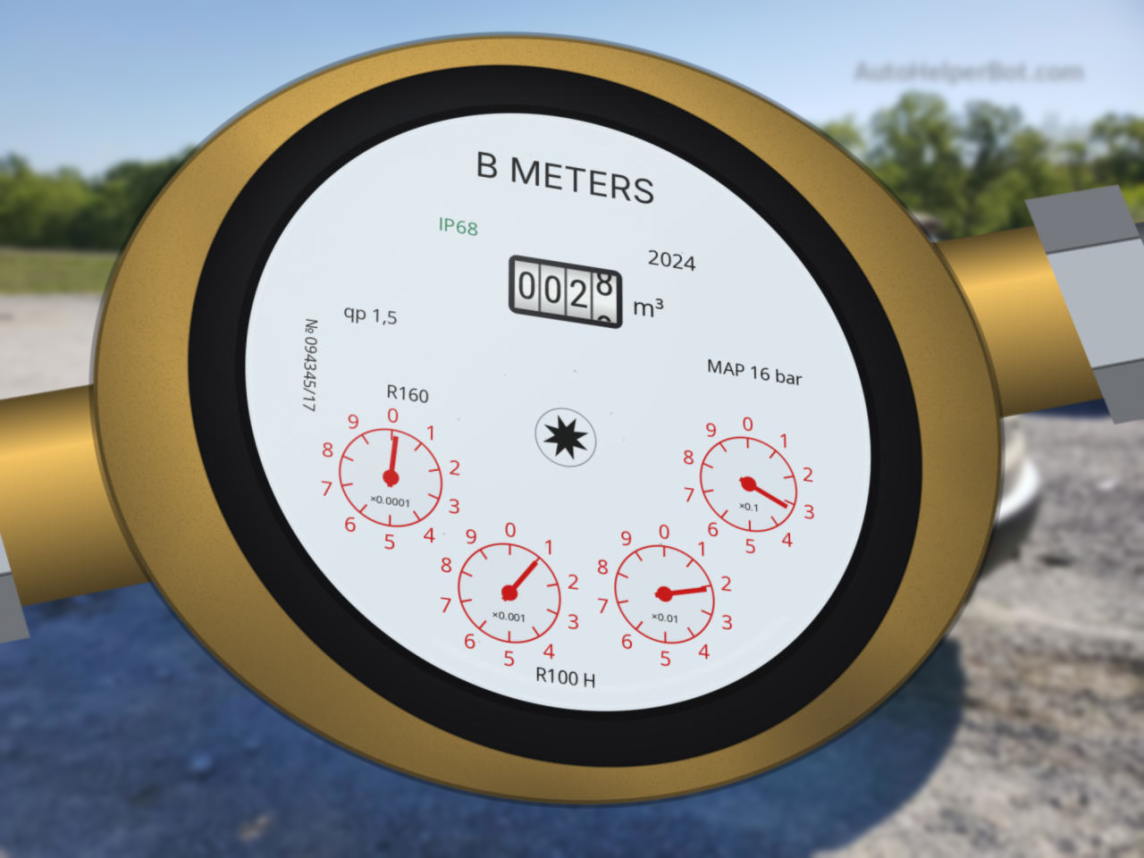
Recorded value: {"value": 28.3210, "unit": "m³"}
